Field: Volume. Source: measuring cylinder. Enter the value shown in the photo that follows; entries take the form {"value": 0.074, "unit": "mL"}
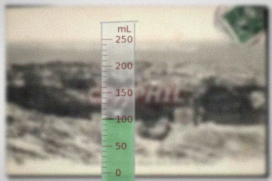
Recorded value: {"value": 100, "unit": "mL"}
